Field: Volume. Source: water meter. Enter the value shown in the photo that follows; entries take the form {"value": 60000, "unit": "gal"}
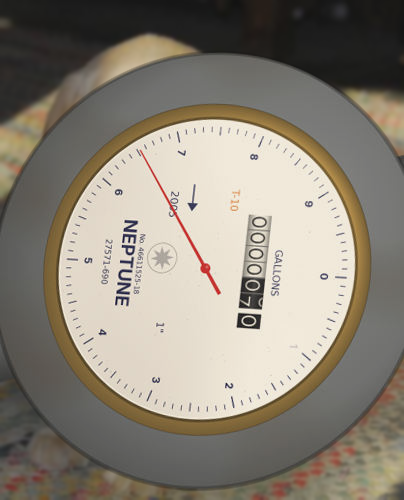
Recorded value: {"value": 66.5, "unit": "gal"}
